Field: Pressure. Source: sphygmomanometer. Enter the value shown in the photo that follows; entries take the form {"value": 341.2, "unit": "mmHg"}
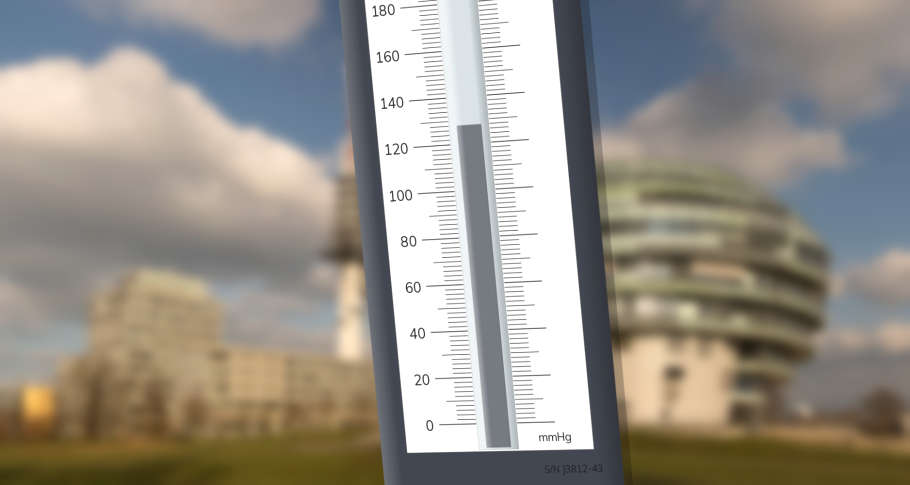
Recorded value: {"value": 128, "unit": "mmHg"}
